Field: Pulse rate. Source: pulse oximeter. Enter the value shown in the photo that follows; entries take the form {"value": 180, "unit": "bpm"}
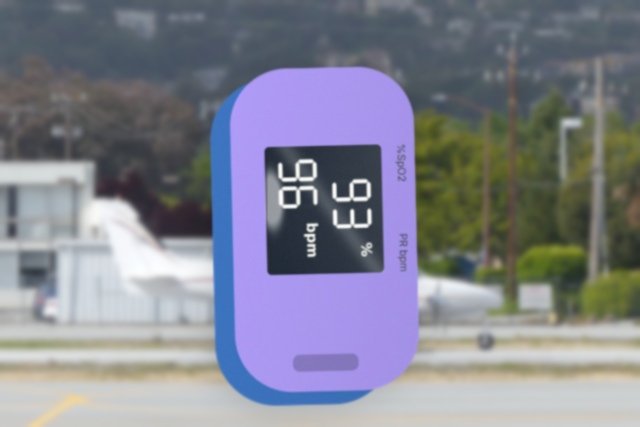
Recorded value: {"value": 96, "unit": "bpm"}
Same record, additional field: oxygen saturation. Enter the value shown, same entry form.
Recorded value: {"value": 93, "unit": "%"}
